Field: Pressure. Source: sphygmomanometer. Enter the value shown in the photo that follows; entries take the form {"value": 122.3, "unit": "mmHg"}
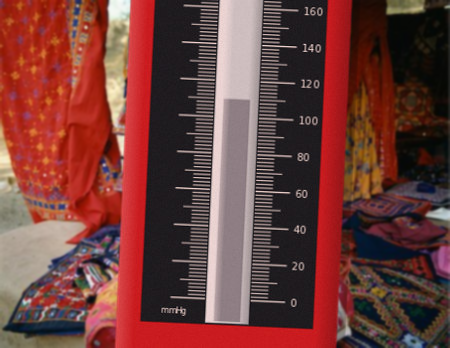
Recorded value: {"value": 110, "unit": "mmHg"}
